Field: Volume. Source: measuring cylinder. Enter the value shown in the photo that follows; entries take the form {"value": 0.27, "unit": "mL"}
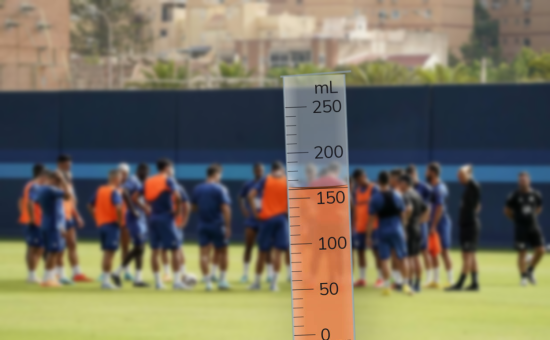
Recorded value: {"value": 160, "unit": "mL"}
